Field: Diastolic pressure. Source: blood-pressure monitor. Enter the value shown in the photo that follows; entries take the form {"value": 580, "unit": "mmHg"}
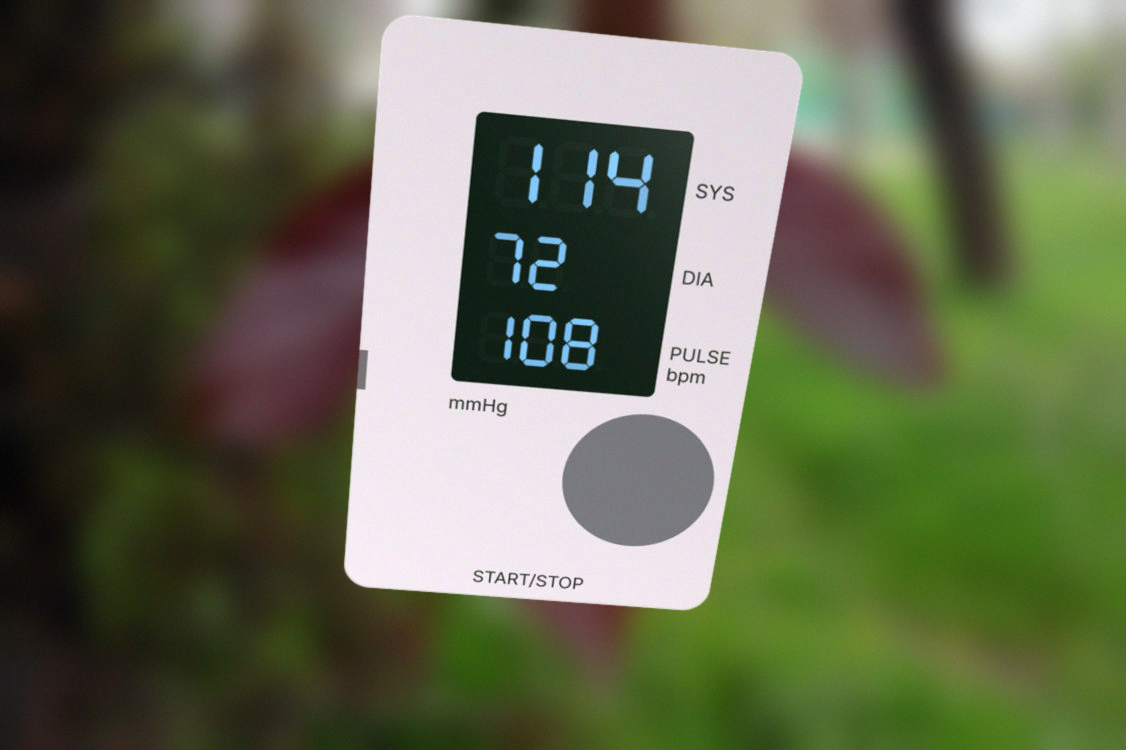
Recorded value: {"value": 72, "unit": "mmHg"}
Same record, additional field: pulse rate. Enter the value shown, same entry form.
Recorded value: {"value": 108, "unit": "bpm"}
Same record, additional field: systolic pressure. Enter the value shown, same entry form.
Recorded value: {"value": 114, "unit": "mmHg"}
